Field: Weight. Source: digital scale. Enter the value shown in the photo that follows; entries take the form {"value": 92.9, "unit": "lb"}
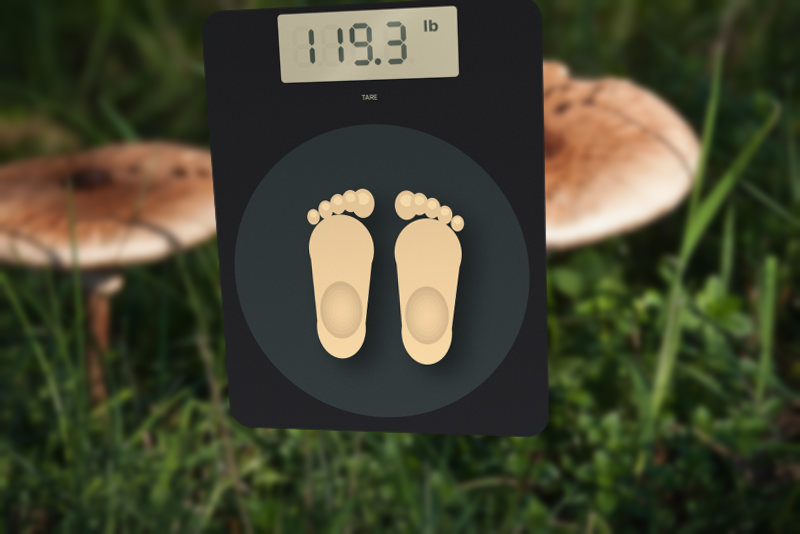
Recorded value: {"value": 119.3, "unit": "lb"}
